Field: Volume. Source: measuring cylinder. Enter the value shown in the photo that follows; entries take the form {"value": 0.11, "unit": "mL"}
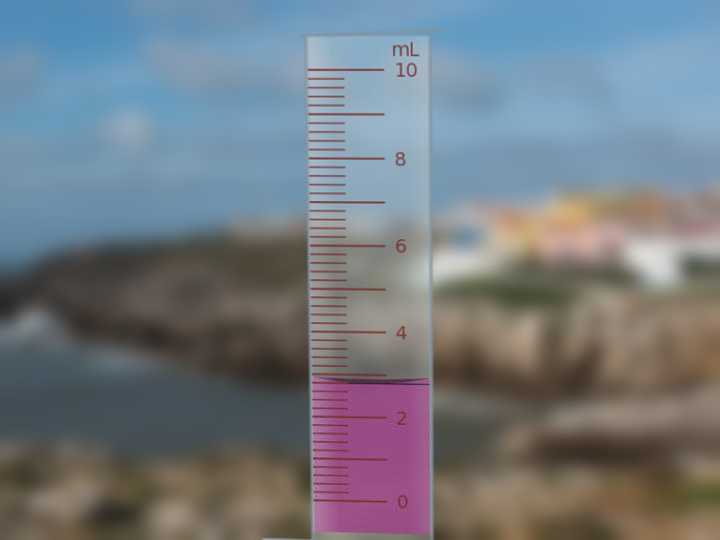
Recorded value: {"value": 2.8, "unit": "mL"}
